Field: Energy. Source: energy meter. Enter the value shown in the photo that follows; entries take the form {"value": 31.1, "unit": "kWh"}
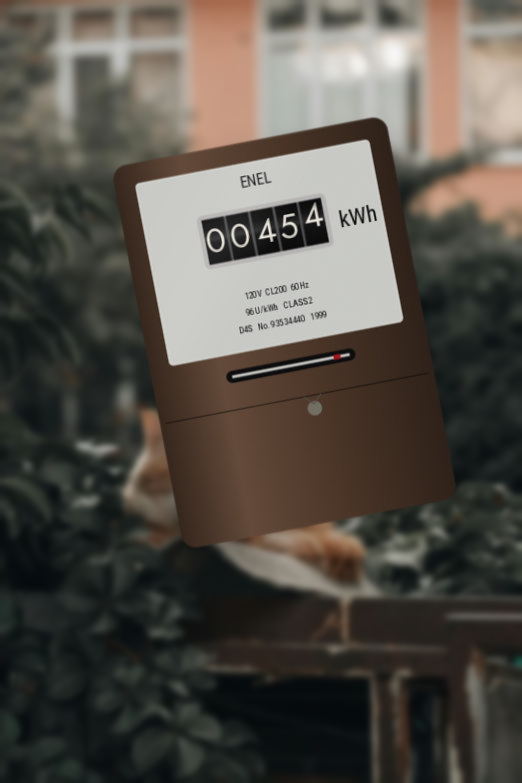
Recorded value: {"value": 454, "unit": "kWh"}
